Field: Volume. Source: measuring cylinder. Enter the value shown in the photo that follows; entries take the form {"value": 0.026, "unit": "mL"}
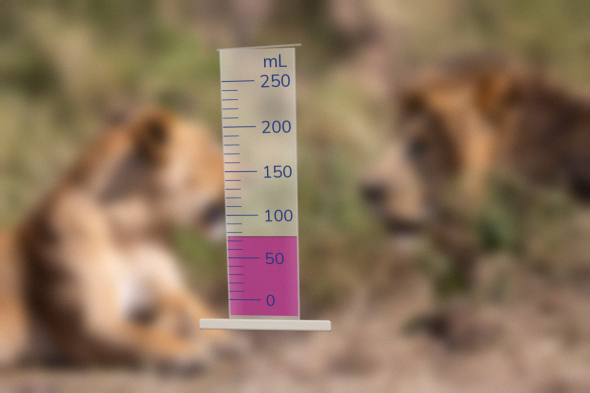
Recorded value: {"value": 75, "unit": "mL"}
